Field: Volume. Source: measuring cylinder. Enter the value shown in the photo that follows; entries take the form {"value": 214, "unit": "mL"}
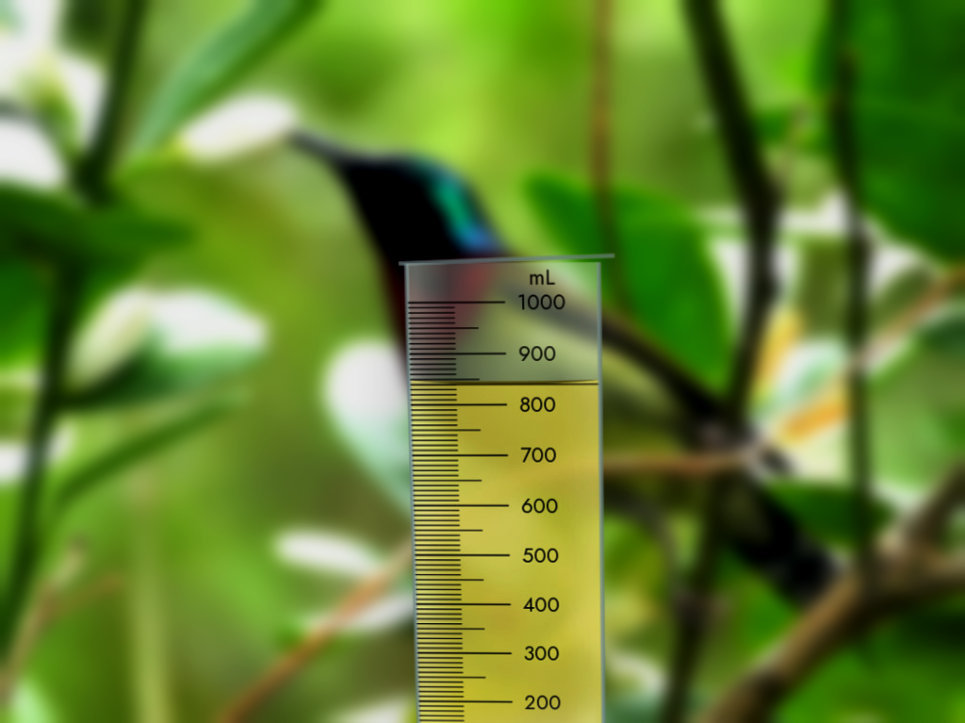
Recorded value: {"value": 840, "unit": "mL"}
